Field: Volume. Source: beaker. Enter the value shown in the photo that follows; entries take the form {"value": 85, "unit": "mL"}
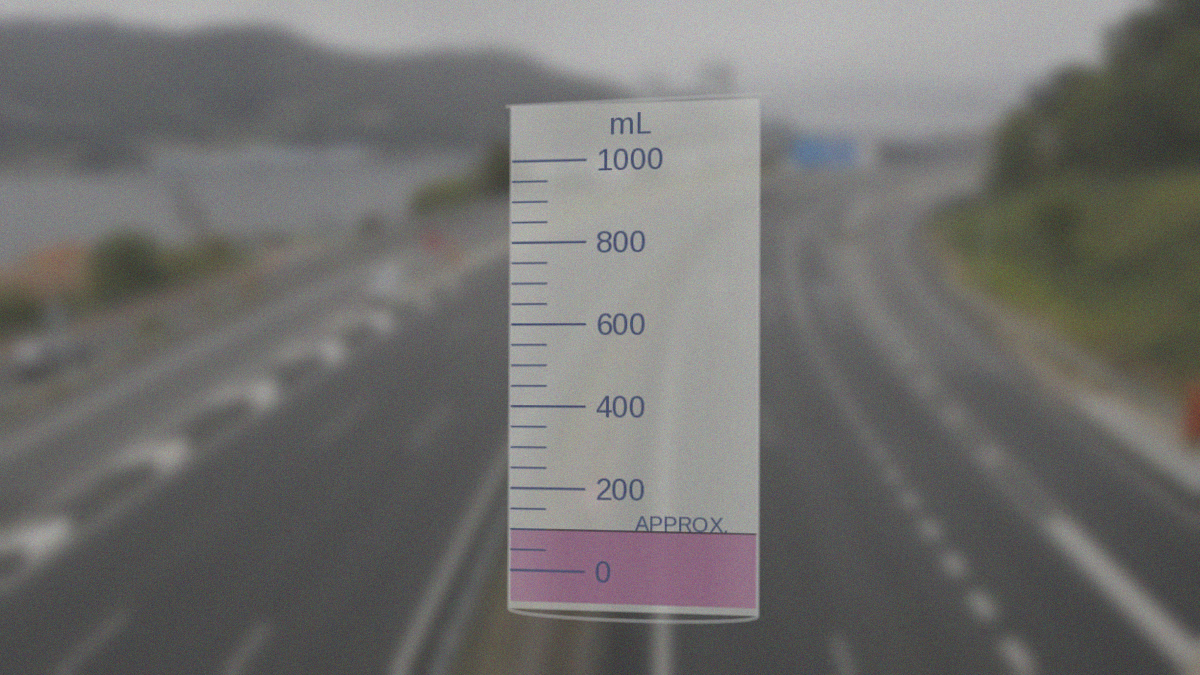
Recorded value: {"value": 100, "unit": "mL"}
